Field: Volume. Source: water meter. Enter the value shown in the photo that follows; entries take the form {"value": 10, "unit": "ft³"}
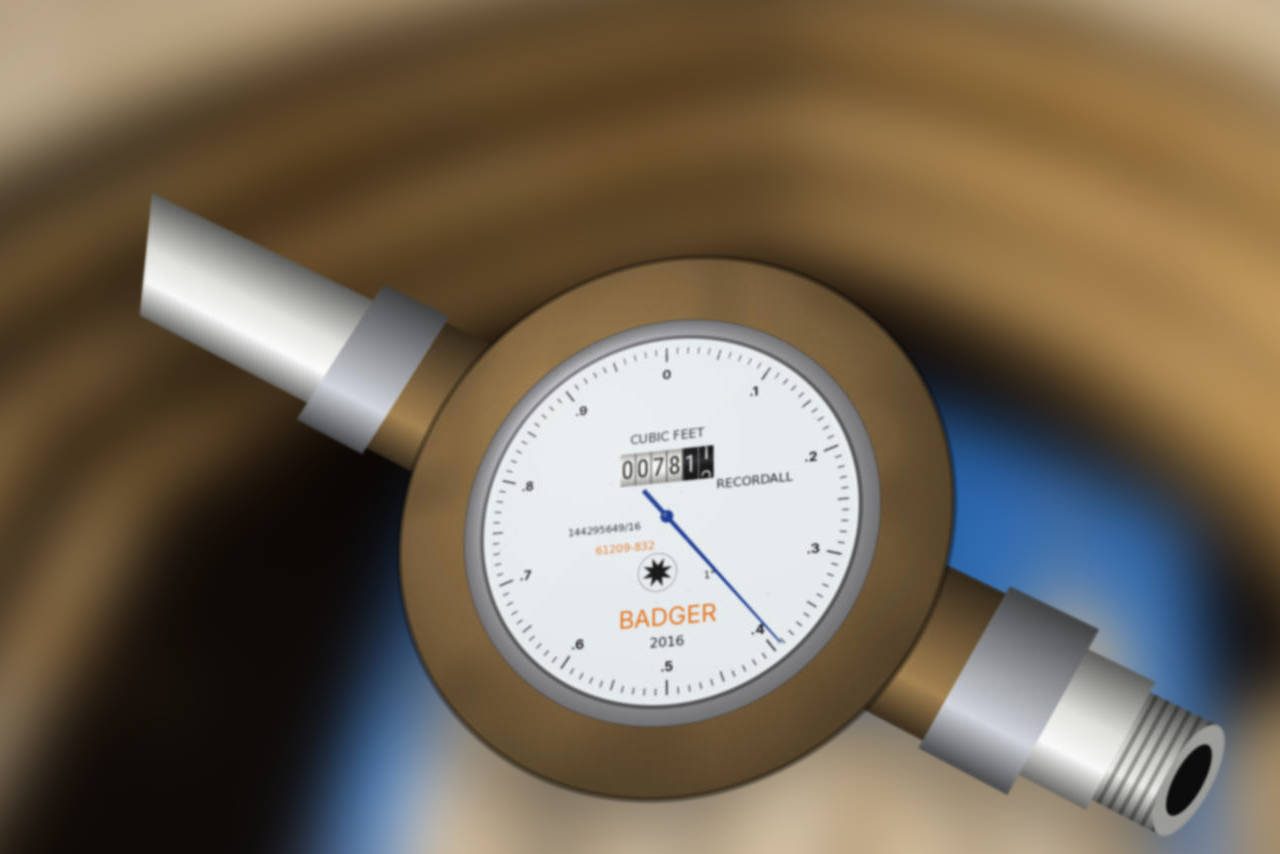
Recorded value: {"value": 7811.39, "unit": "ft³"}
